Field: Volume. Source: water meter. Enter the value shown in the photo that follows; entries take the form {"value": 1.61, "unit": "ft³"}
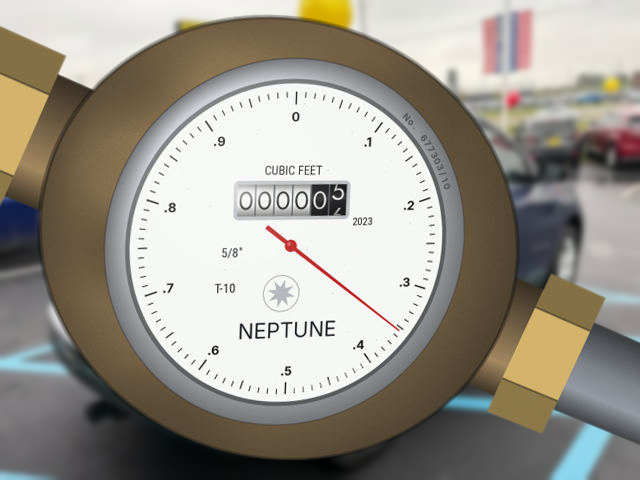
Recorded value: {"value": 5.35, "unit": "ft³"}
